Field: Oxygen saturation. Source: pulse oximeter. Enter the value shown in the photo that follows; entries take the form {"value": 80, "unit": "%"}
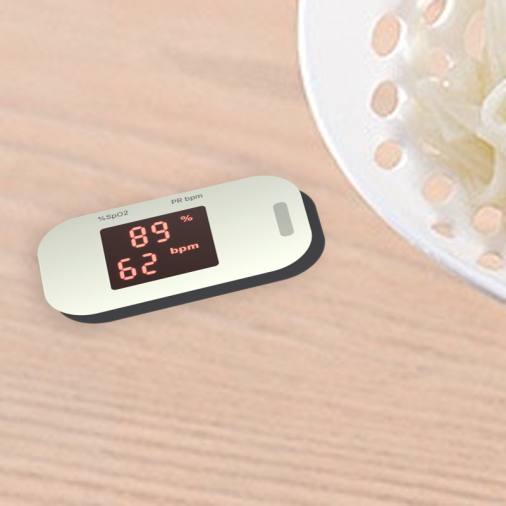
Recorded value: {"value": 89, "unit": "%"}
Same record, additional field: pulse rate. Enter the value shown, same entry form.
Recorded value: {"value": 62, "unit": "bpm"}
